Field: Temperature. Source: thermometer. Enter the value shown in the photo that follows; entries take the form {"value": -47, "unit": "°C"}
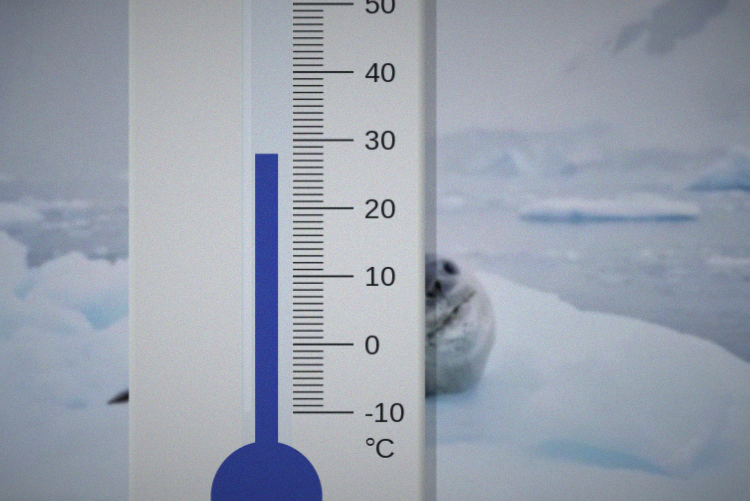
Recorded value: {"value": 28, "unit": "°C"}
